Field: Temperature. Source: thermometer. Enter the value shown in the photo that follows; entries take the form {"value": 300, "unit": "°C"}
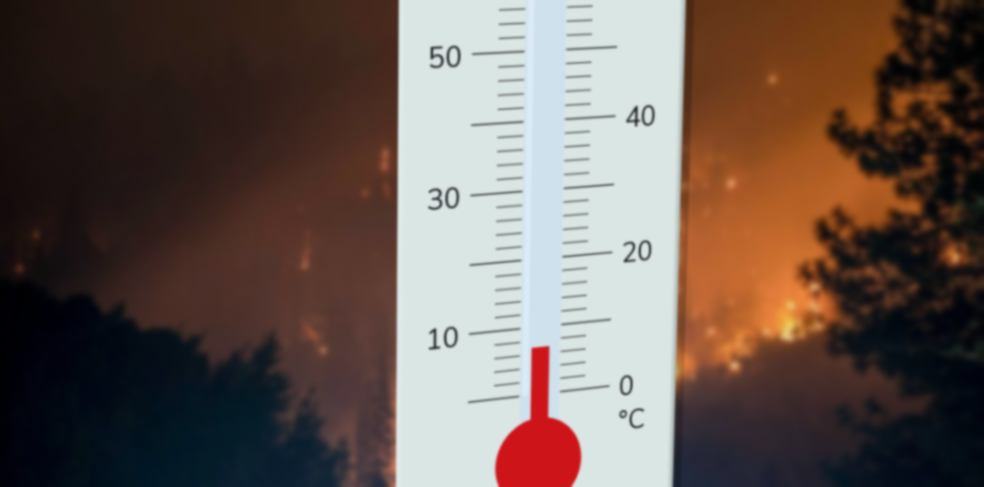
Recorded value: {"value": 7, "unit": "°C"}
